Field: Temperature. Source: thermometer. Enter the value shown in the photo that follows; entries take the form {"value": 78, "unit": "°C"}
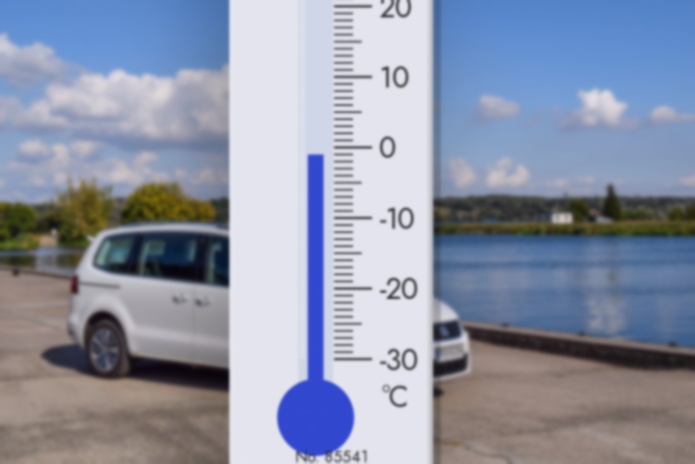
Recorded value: {"value": -1, "unit": "°C"}
